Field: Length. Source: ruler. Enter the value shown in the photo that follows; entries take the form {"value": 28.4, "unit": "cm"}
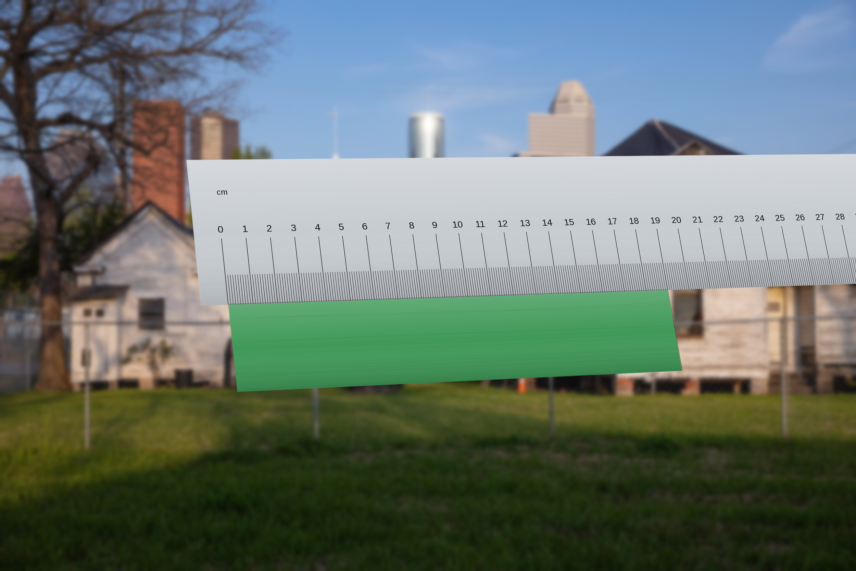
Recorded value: {"value": 19, "unit": "cm"}
